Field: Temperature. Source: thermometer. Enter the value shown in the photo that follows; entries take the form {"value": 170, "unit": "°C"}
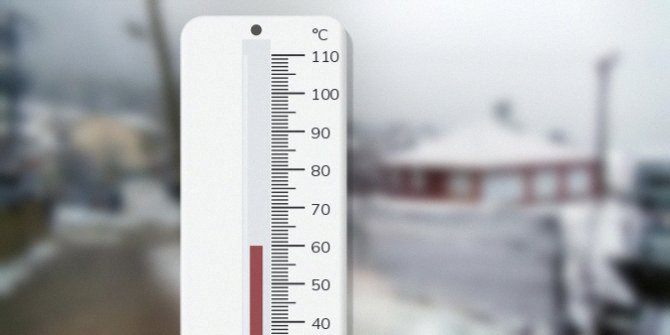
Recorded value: {"value": 60, "unit": "°C"}
